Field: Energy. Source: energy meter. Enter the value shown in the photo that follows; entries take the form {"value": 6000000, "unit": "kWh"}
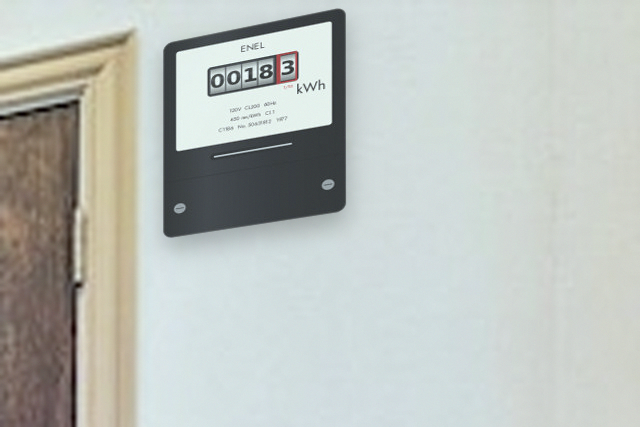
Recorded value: {"value": 18.3, "unit": "kWh"}
